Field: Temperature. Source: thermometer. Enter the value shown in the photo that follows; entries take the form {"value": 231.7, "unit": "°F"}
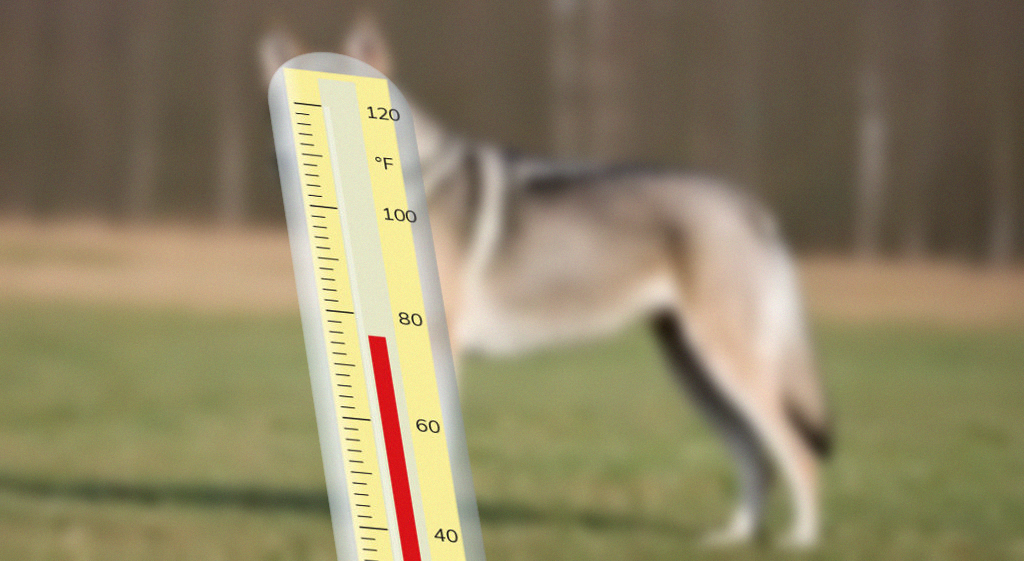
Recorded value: {"value": 76, "unit": "°F"}
